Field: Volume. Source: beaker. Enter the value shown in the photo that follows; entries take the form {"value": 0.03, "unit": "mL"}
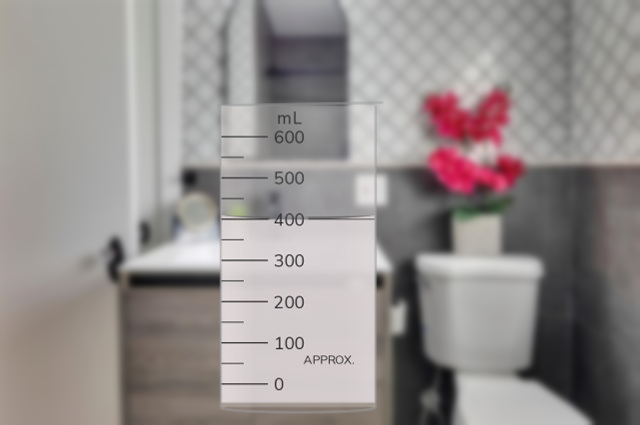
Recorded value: {"value": 400, "unit": "mL"}
